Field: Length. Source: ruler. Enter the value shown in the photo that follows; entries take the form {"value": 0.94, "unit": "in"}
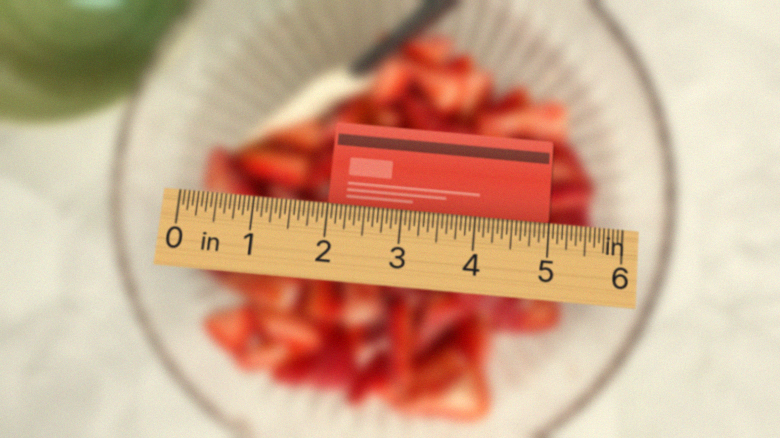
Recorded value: {"value": 3, "unit": "in"}
